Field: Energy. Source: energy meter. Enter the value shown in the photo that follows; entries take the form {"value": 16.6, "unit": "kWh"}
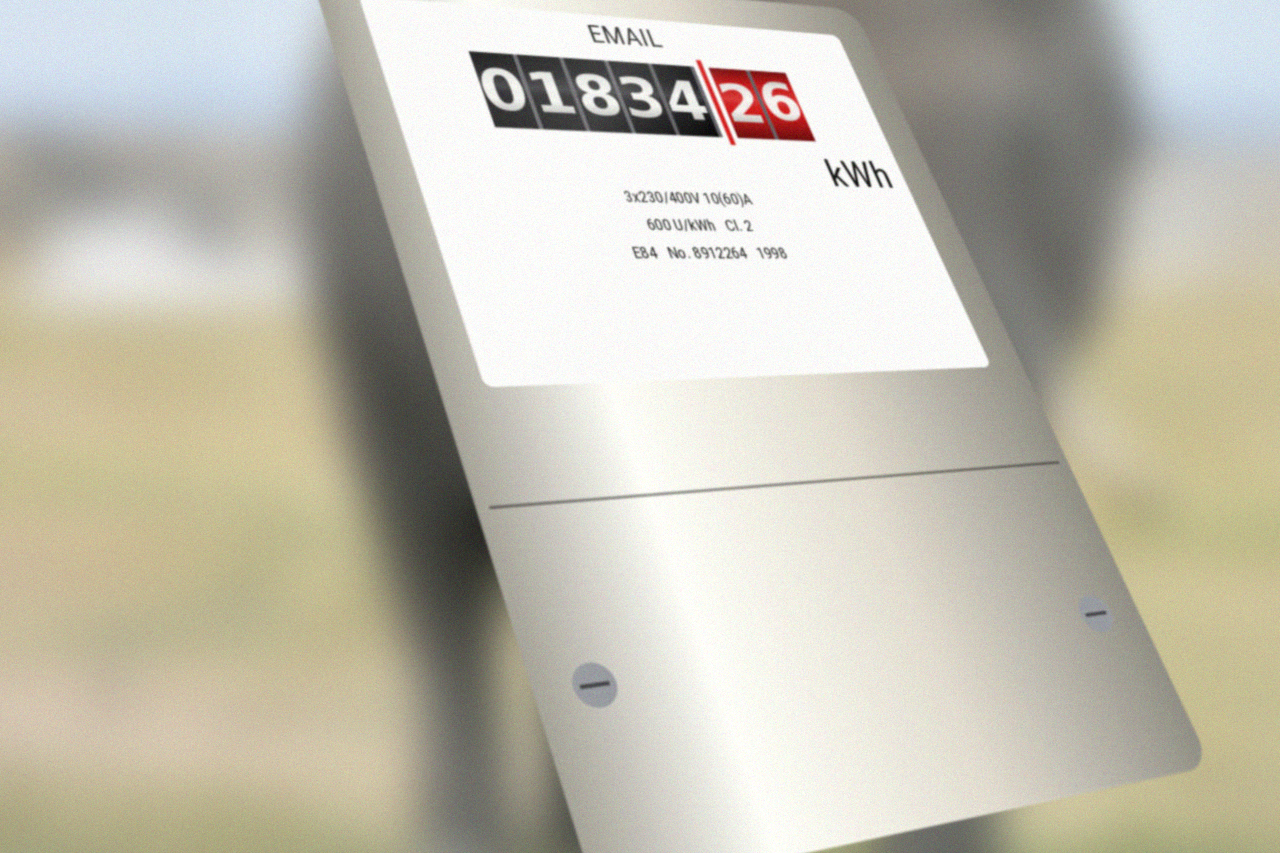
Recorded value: {"value": 1834.26, "unit": "kWh"}
